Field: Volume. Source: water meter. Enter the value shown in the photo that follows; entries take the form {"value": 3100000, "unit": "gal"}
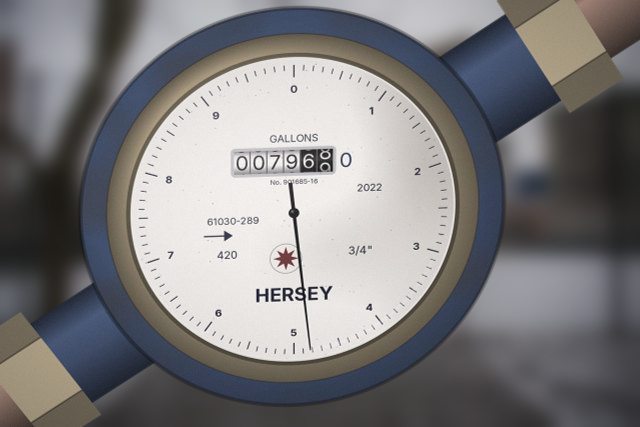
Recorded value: {"value": 79684.8, "unit": "gal"}
